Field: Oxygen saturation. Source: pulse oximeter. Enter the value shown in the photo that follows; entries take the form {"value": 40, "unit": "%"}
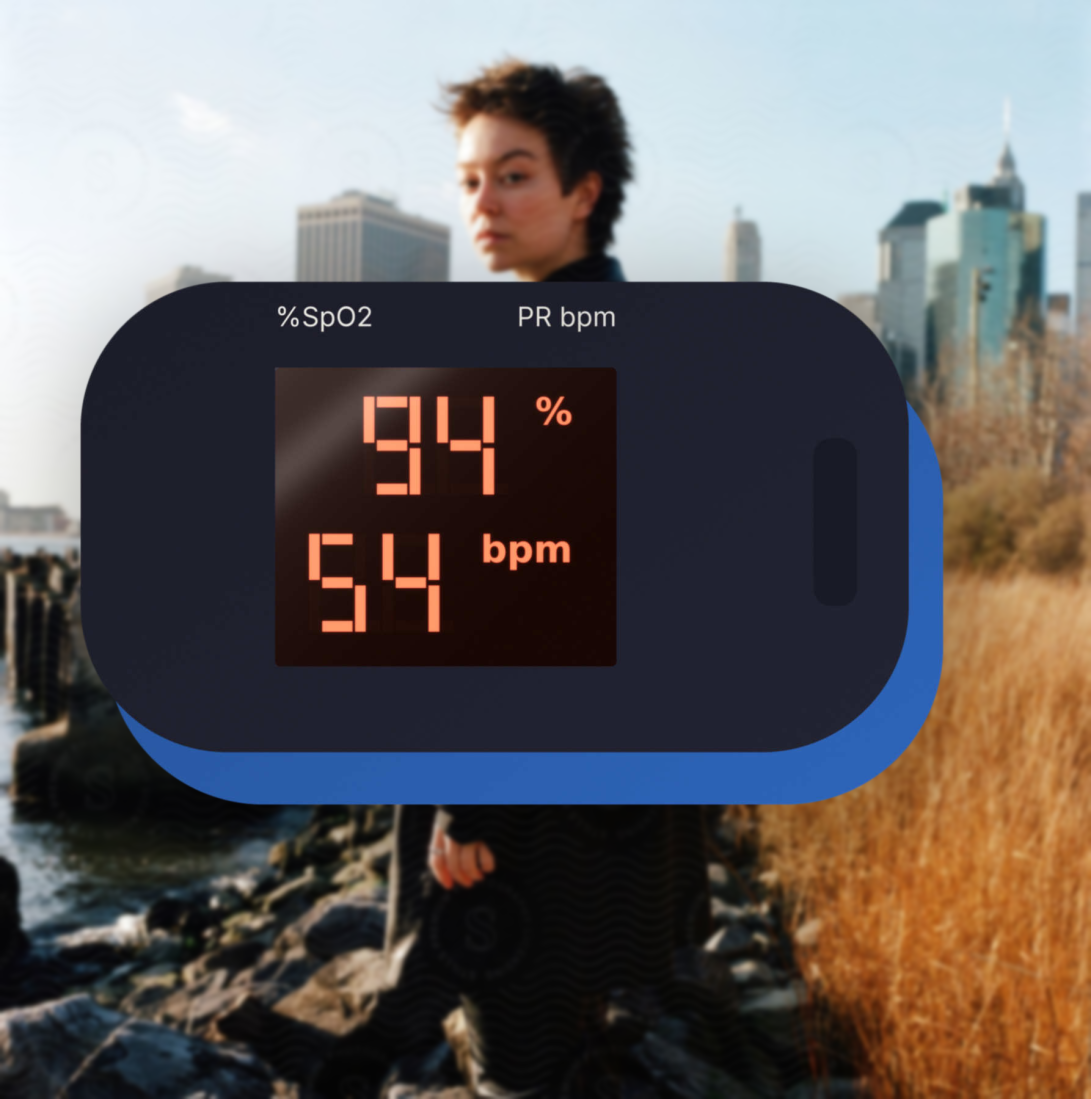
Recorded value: {"value": 94, "unit": "%"}
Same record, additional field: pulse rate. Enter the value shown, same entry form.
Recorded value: {"value": 54, "unit": "bpm"}
